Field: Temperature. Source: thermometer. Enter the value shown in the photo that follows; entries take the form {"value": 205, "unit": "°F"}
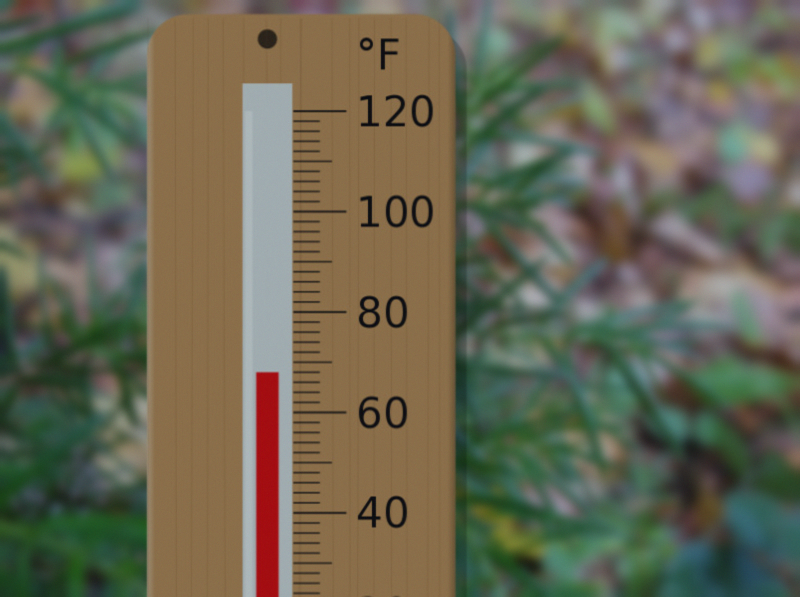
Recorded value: {"value": 68, "unit": "°F"}
